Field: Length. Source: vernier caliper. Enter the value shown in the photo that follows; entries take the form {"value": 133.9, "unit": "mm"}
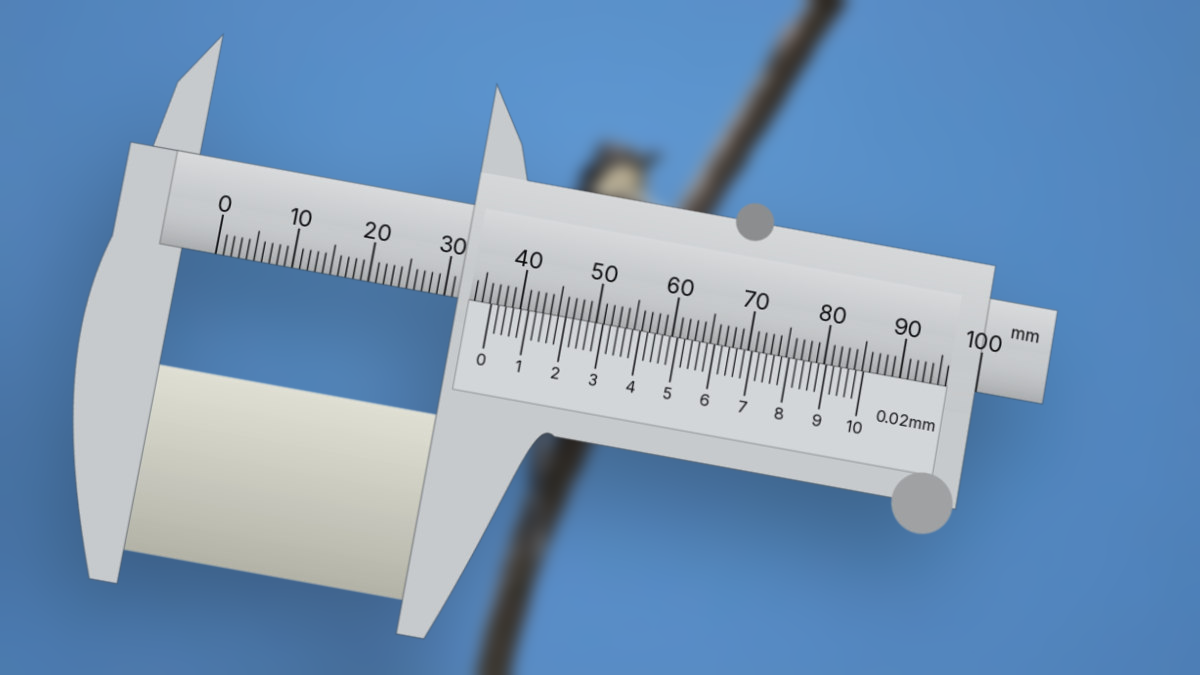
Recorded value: {"value": 36.2, "unit": "mm"}
